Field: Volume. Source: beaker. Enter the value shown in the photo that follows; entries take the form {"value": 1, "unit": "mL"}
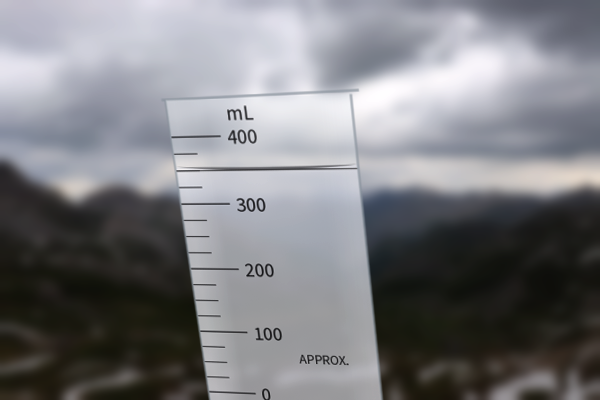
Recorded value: {"value": 350, "unit": "mL"}
